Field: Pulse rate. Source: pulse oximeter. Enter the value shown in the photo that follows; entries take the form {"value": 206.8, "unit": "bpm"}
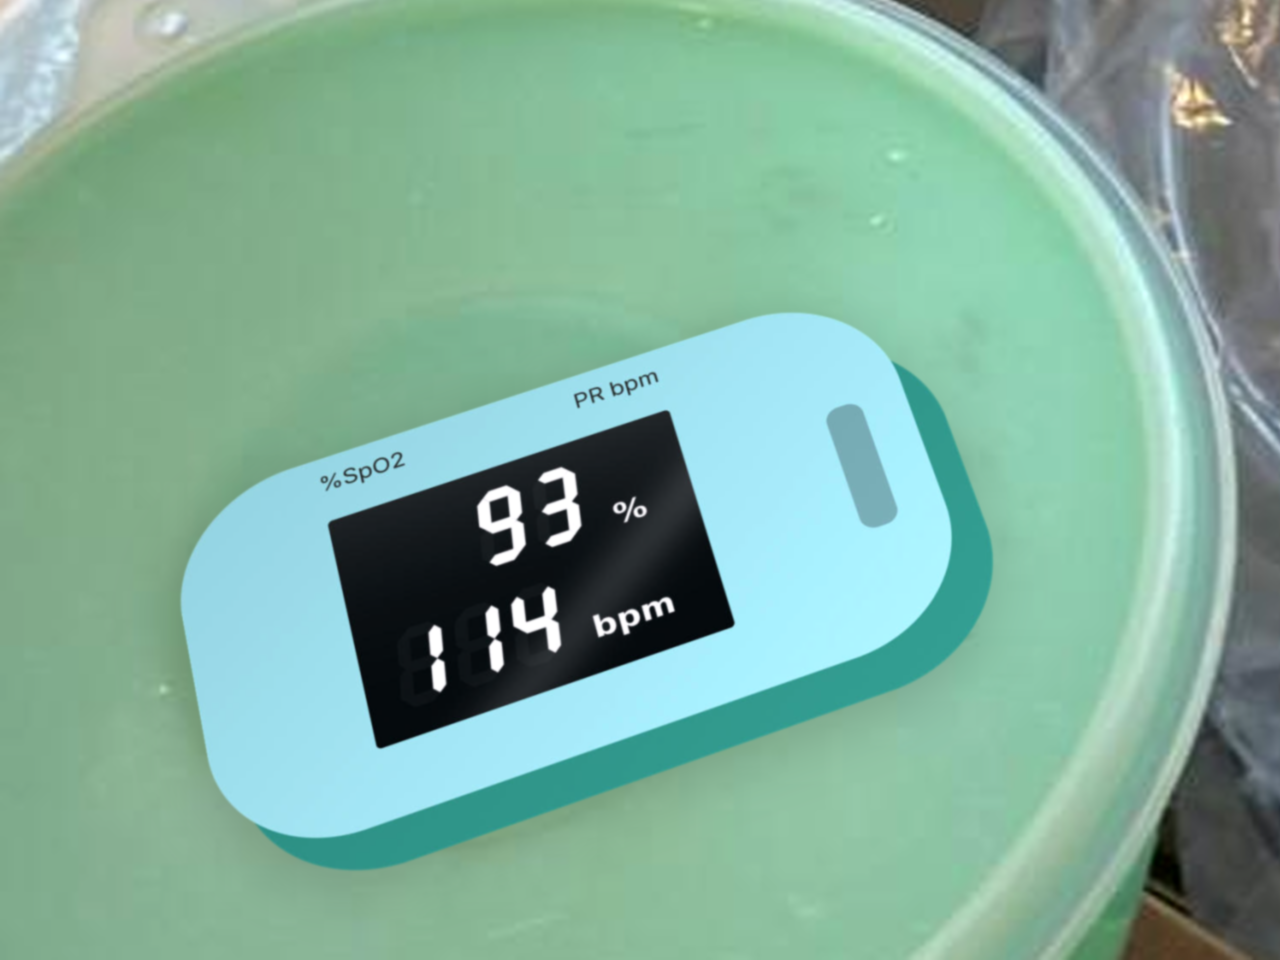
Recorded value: {"value": 114, "unit": "bpm"}
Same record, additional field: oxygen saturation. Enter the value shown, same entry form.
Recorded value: {"value": 93, "unit": "%"}
